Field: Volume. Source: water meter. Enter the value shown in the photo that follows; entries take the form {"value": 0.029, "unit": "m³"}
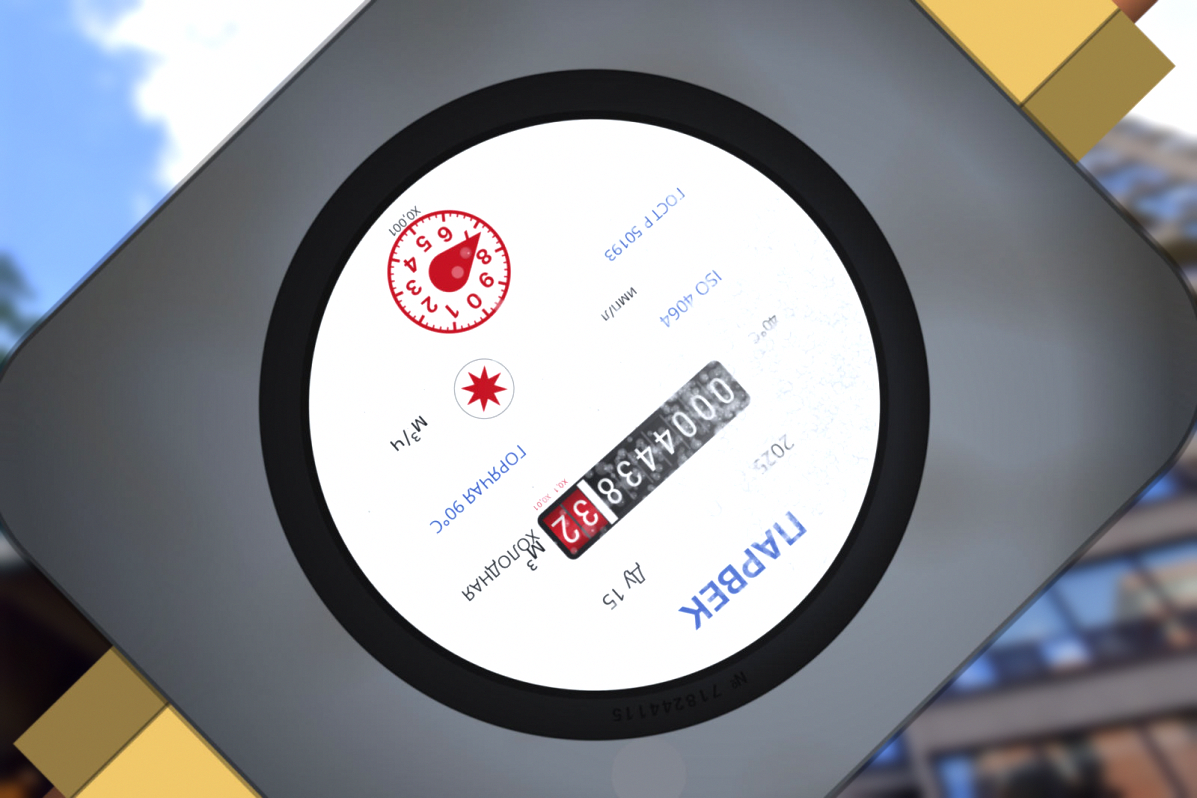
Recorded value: {"value": 4438.327, "unit": "m³"}
